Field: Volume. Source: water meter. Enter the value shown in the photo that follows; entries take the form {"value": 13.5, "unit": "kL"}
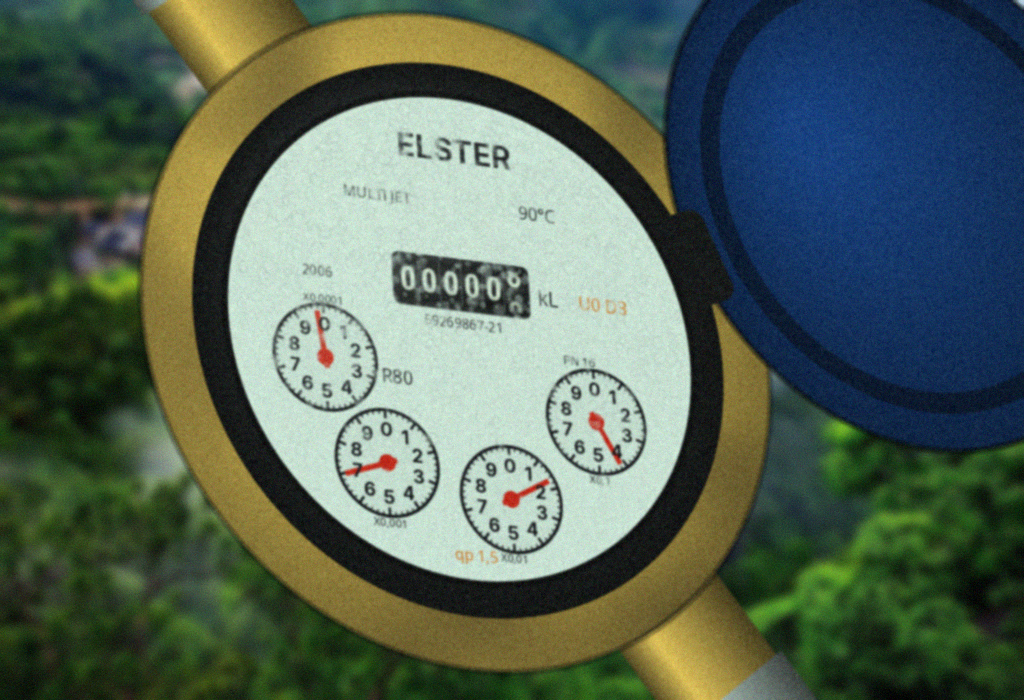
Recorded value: {"value": 8.4169, "unit": "kL"}
